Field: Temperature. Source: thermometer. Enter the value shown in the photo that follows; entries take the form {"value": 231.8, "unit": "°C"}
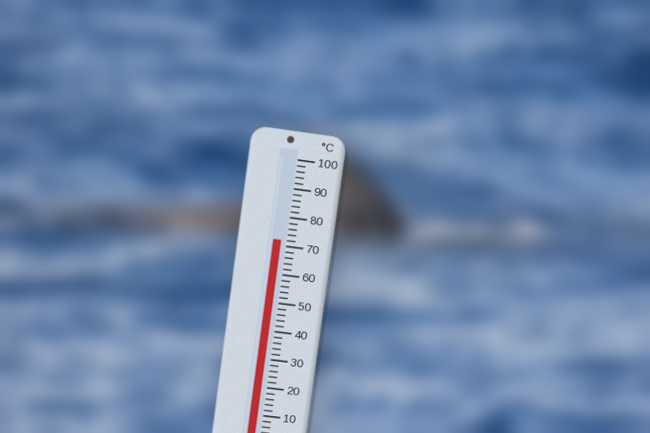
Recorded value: {"value": 72, "unit": "°C"}
